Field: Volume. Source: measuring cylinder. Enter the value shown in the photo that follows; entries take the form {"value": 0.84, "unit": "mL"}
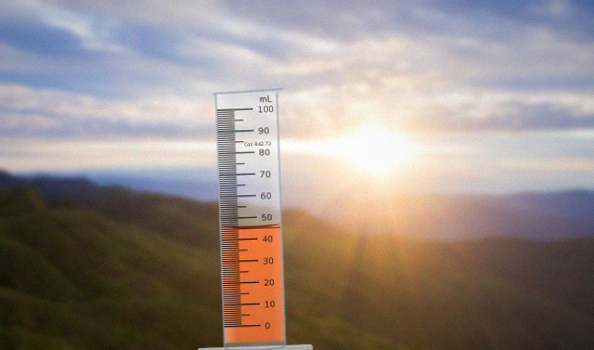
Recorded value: {"value": 45, "unit": "mL"}
